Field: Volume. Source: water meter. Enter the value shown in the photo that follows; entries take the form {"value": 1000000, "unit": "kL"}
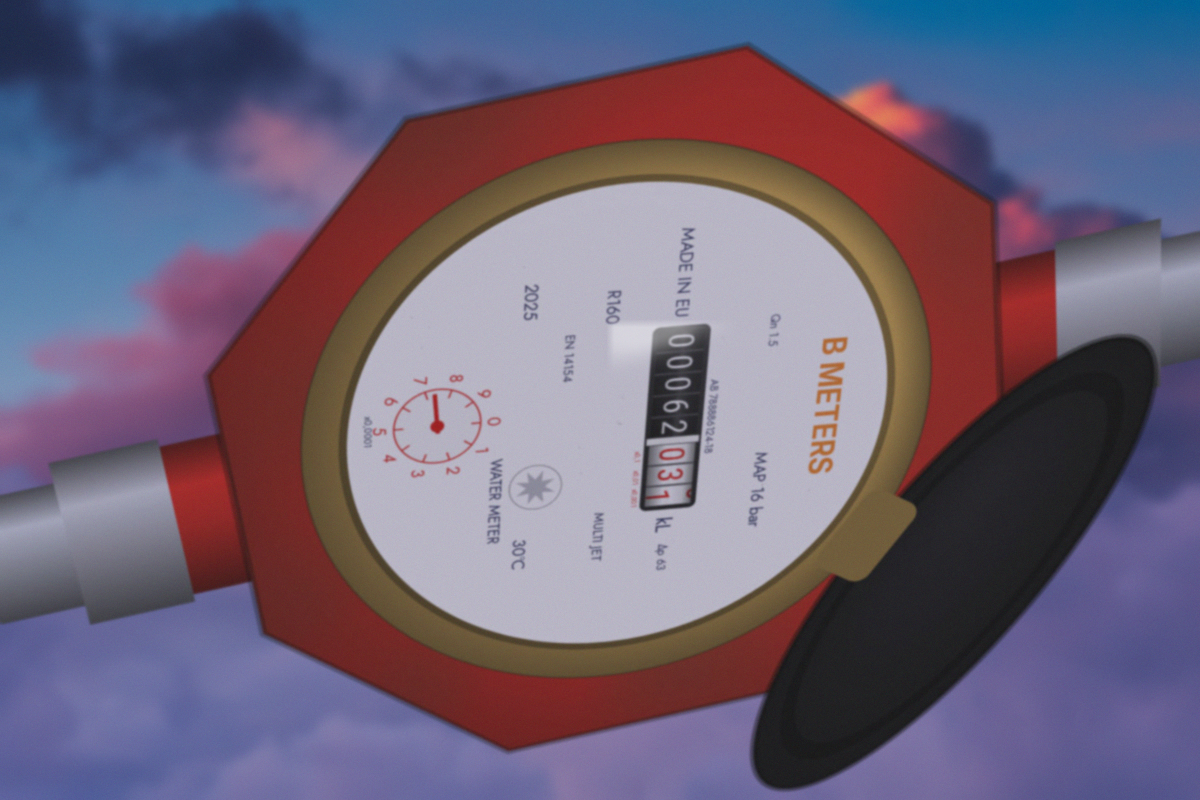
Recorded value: {"value": 62.0307, "unit": "kL"}
